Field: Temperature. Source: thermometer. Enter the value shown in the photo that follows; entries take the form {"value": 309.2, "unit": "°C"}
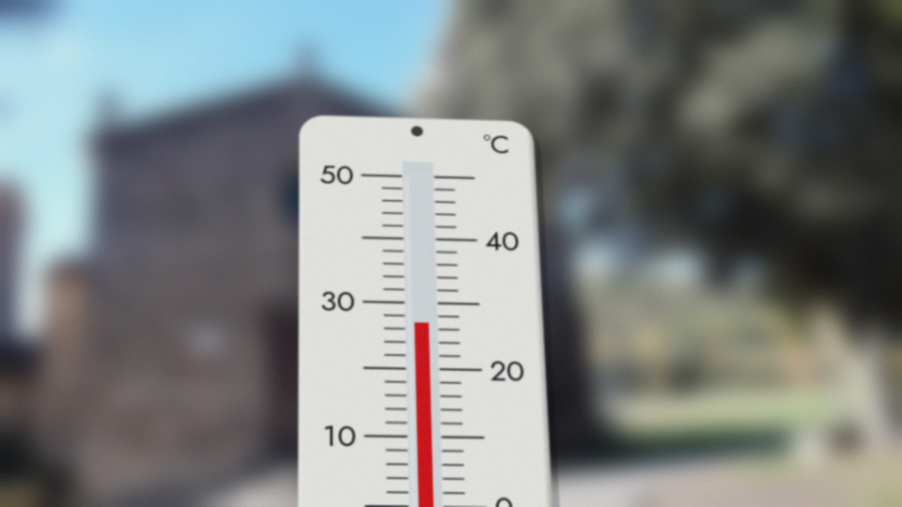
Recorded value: {"value": 27, "unit": "°C"}
